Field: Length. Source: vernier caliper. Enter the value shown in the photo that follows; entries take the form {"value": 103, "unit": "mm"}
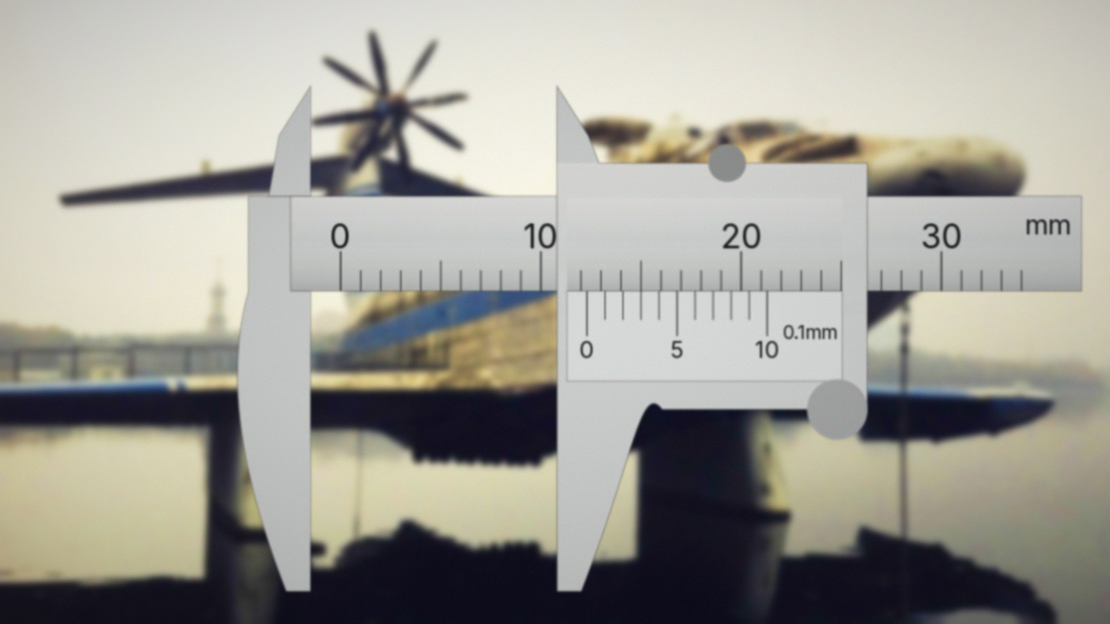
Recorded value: {"value": 12.3, "unit": "mm"}
